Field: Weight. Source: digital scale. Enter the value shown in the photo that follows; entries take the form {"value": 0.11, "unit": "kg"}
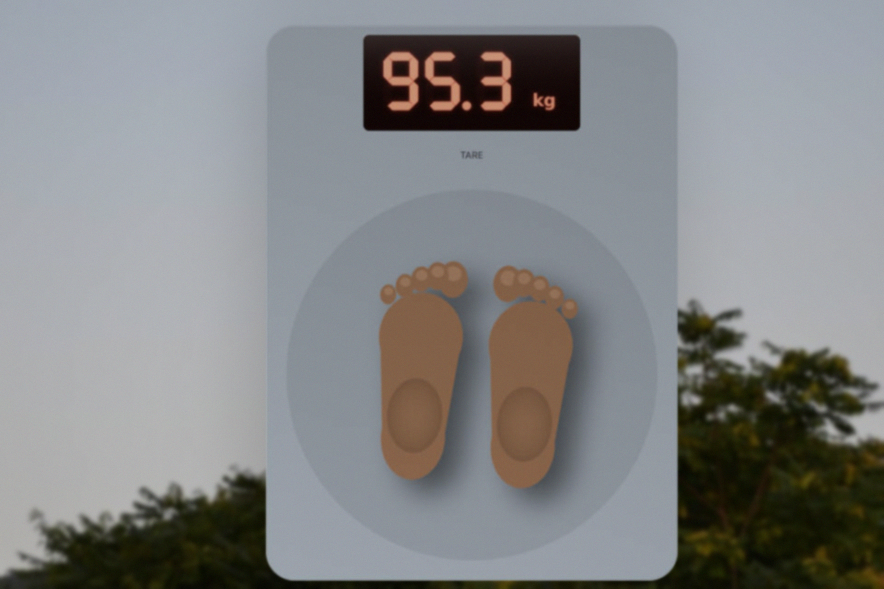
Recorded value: {"value": 95.3, "unit": "kg"}
